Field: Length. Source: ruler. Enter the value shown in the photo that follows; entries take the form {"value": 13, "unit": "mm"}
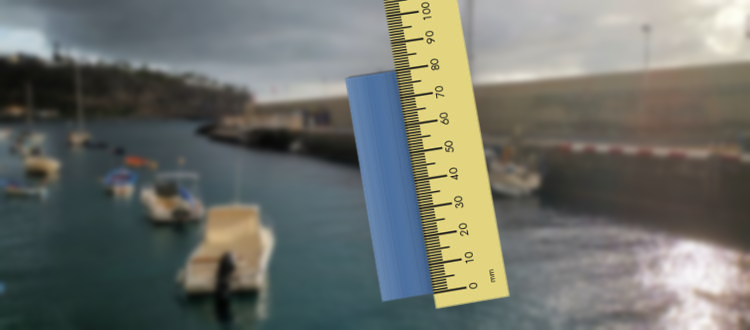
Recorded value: {"value": 80, "unit": "mm"}
